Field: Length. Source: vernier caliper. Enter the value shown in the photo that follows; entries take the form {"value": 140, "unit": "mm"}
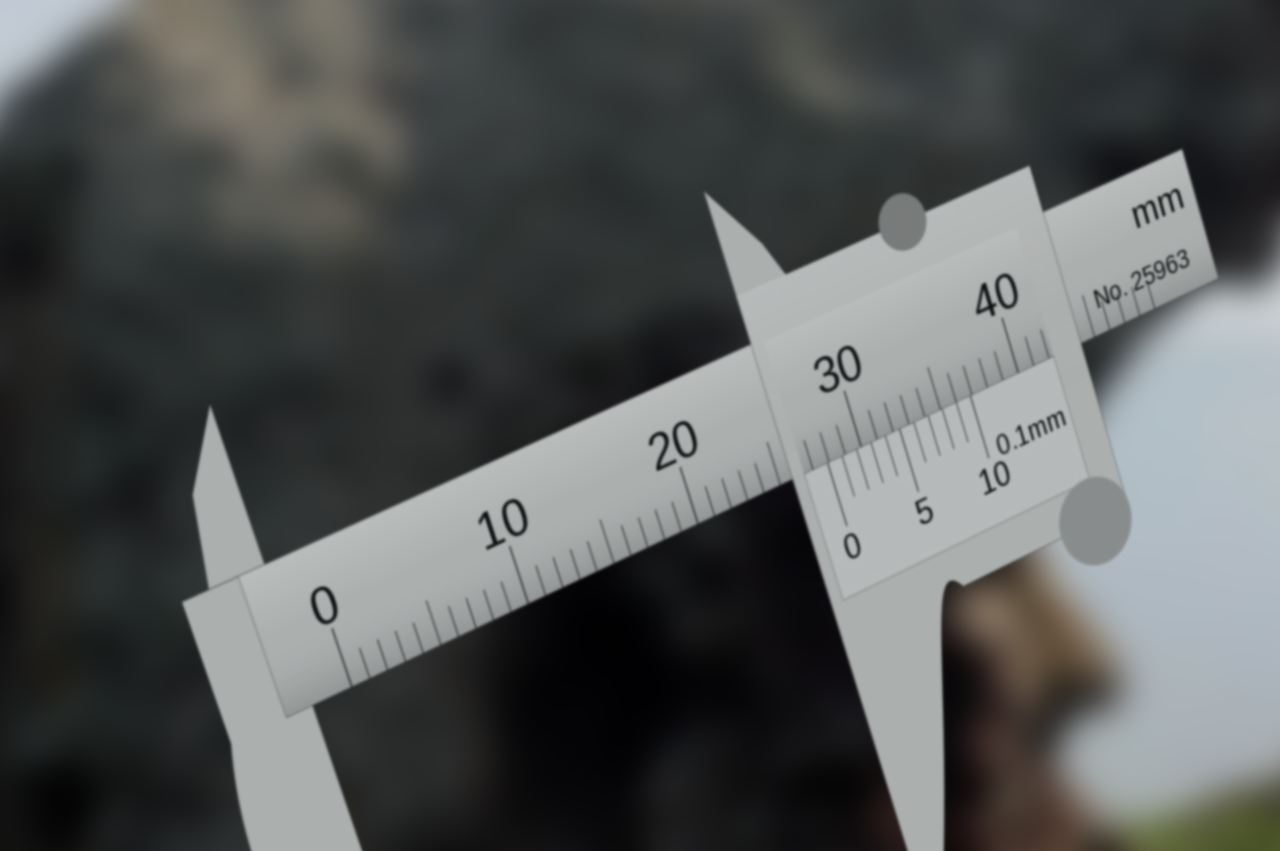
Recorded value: {"value": 27.9, "unit": "mm"}
